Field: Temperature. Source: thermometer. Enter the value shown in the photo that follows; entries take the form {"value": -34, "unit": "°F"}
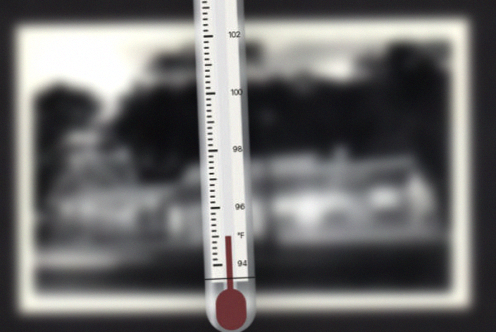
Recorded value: {"value": 95, "unit": "°F"}
